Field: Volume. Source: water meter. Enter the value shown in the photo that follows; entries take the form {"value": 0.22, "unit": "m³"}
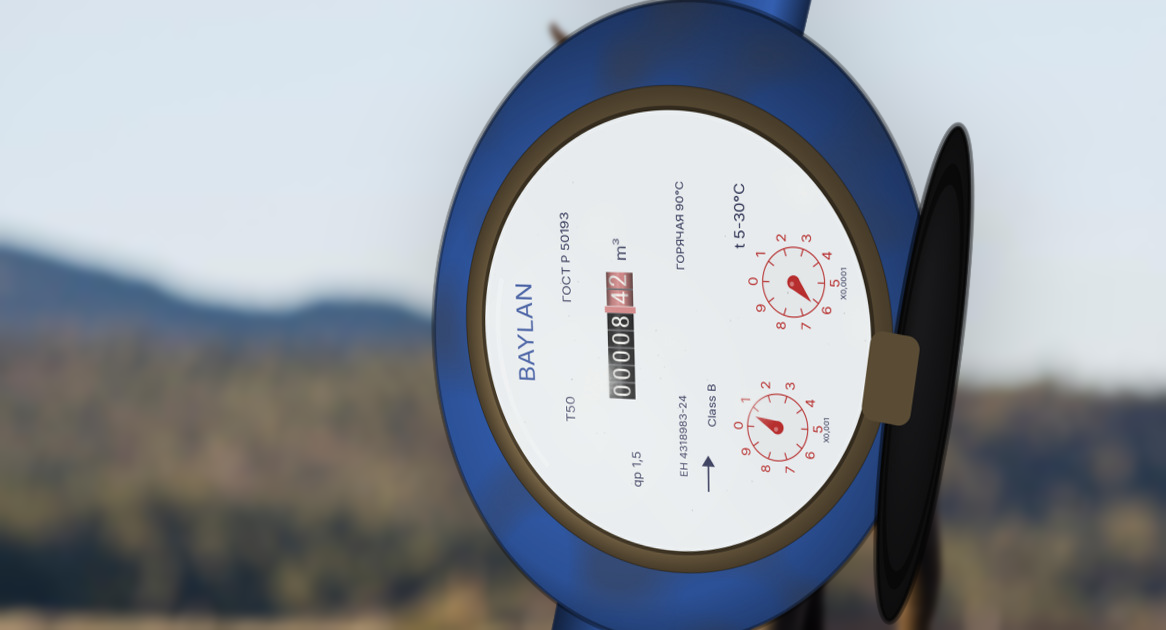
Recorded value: {"value": 8.4206, "unit": "m³"}
